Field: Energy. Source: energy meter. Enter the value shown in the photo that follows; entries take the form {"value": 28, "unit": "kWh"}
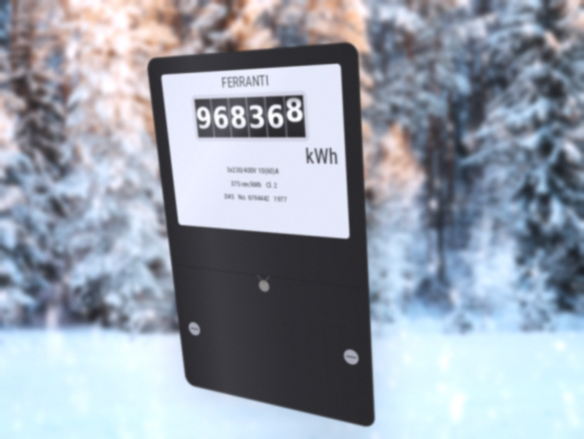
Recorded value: {"value": 968368, "unit": "kWh"}
